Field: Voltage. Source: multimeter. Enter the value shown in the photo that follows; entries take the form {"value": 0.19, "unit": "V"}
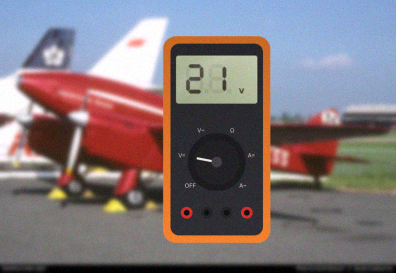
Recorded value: {"value": 21, "unit": "V"}
